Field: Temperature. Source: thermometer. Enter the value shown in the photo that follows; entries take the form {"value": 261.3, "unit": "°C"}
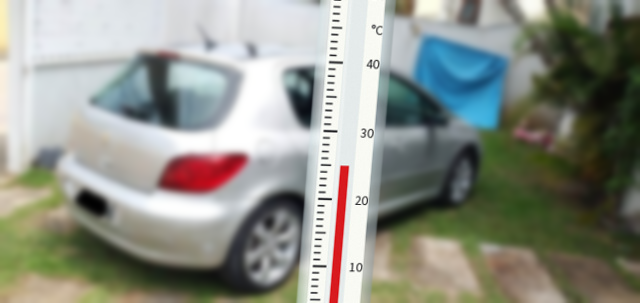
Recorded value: {"value": 25, "unit": "°C"}
